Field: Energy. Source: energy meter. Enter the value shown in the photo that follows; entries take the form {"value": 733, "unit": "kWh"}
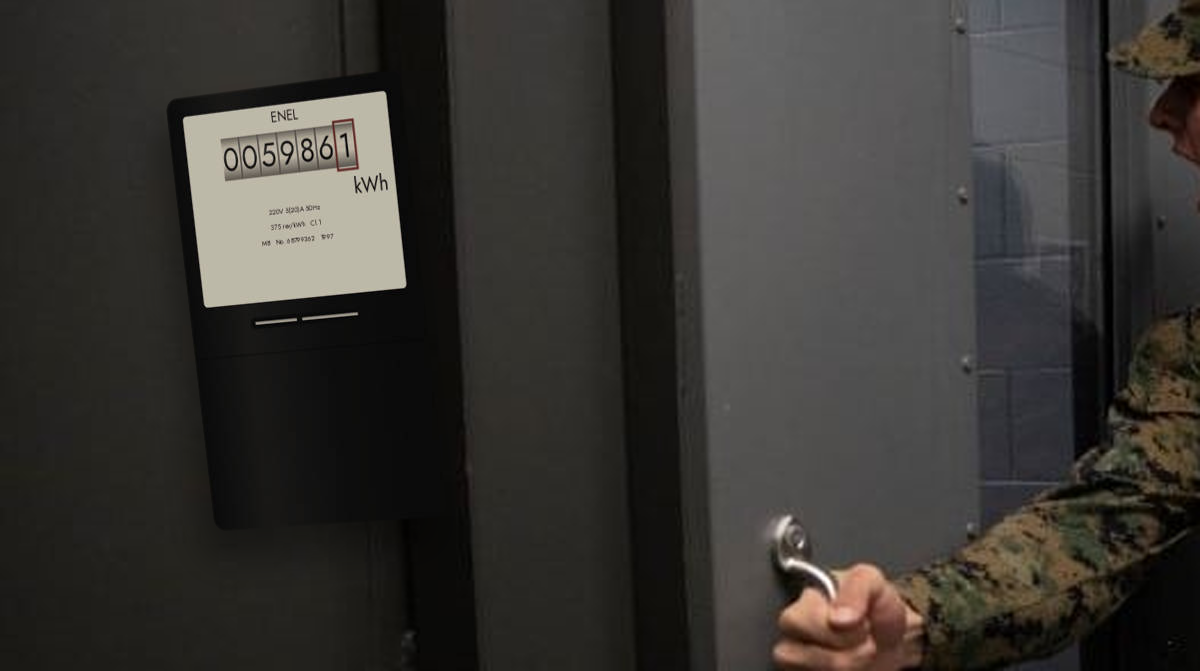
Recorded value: {"value": 5986.1, "unit": "kWh"}
